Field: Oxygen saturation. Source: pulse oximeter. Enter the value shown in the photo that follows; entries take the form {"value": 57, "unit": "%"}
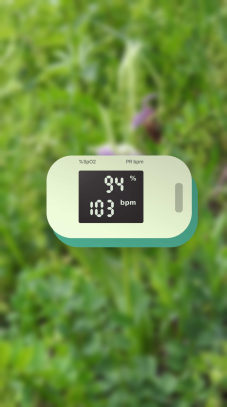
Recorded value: {"value": 94, "unit": "%"}
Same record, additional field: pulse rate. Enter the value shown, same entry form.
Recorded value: {"value": 103, "unit": "bpm"}
